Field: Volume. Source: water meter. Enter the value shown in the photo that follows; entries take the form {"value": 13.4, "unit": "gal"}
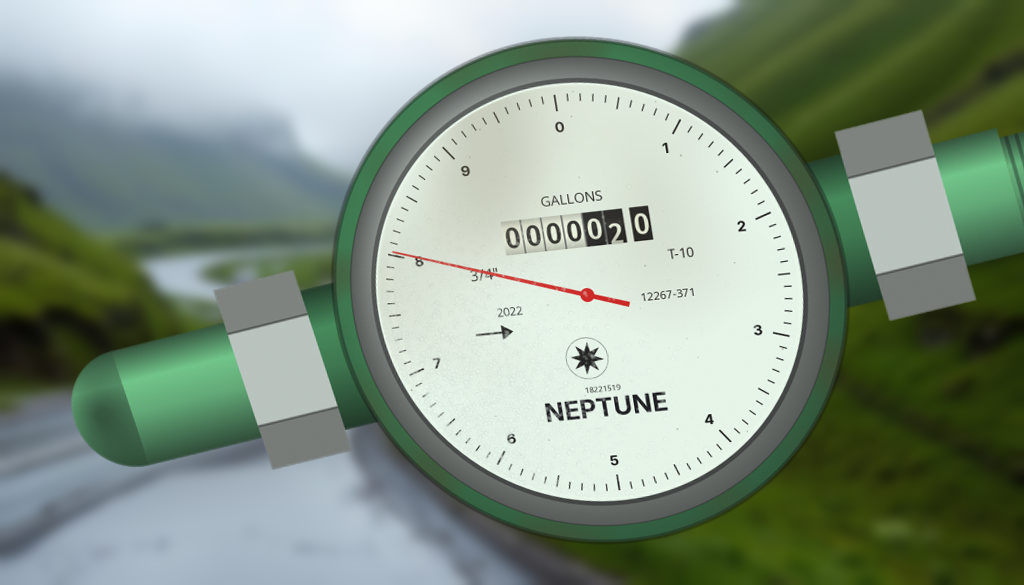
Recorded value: {"value": 18.0, "unit": "gal"}
